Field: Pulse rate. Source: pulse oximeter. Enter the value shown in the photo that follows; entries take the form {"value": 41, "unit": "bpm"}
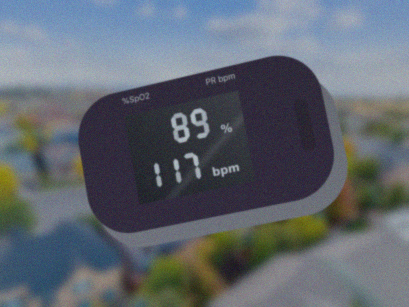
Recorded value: {"value": 117, "unit": "bpm"}
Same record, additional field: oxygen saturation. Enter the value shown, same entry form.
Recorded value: {"value": 89, "unit": "%"}
